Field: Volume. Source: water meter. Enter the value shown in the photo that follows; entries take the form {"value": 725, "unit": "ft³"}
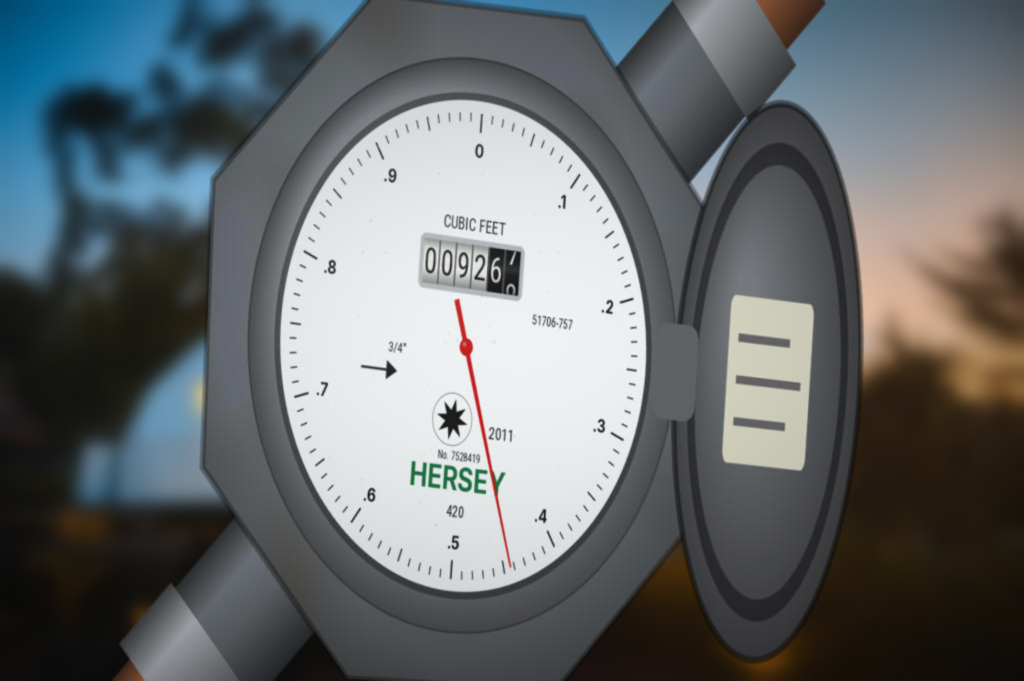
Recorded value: {"value": 9267.44, "unit": "ft³"}
